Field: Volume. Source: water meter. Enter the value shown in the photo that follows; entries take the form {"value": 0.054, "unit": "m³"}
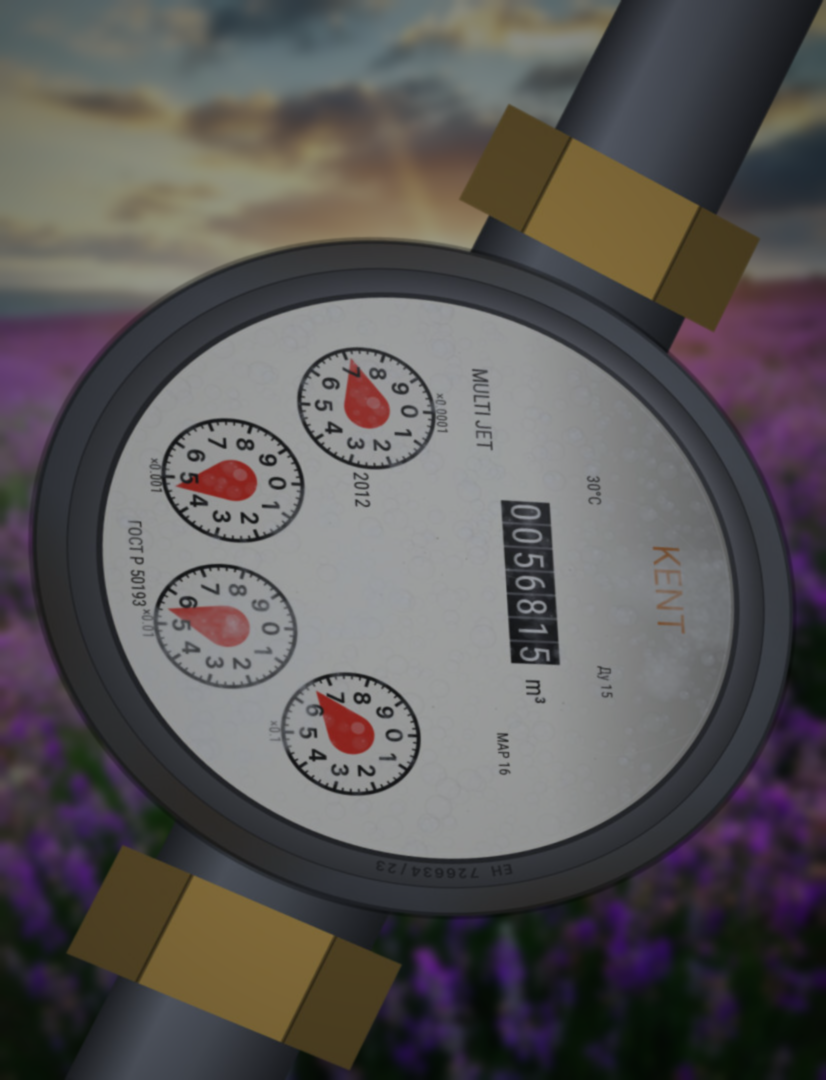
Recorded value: {"value": 56815.6547, "unit": "m³"}
